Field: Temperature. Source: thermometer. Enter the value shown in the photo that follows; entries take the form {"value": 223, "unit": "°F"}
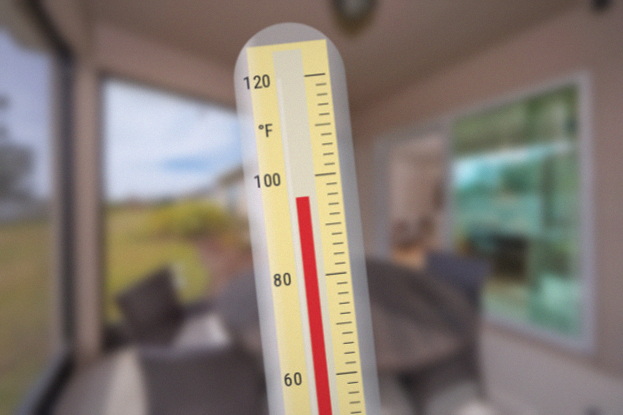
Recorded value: {"value": 96, "unit": "°F"}
